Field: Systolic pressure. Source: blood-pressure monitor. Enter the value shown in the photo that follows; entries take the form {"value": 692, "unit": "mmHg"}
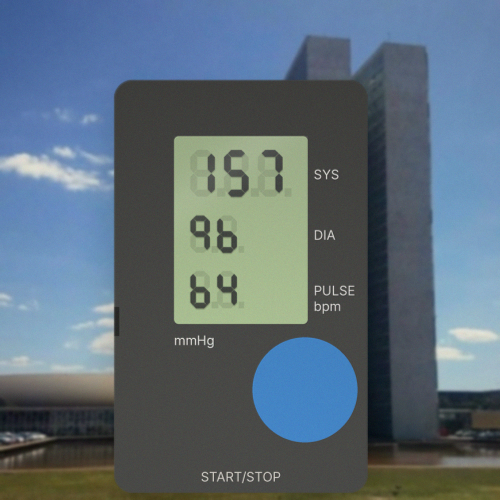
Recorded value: {"value": 157, "unit": "mmHg"}
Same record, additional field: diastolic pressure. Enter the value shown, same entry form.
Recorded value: {"value": 96, "unit": "mmHg"}
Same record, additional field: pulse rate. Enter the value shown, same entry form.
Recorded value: {"value": 64, "unit": "bpm"}
